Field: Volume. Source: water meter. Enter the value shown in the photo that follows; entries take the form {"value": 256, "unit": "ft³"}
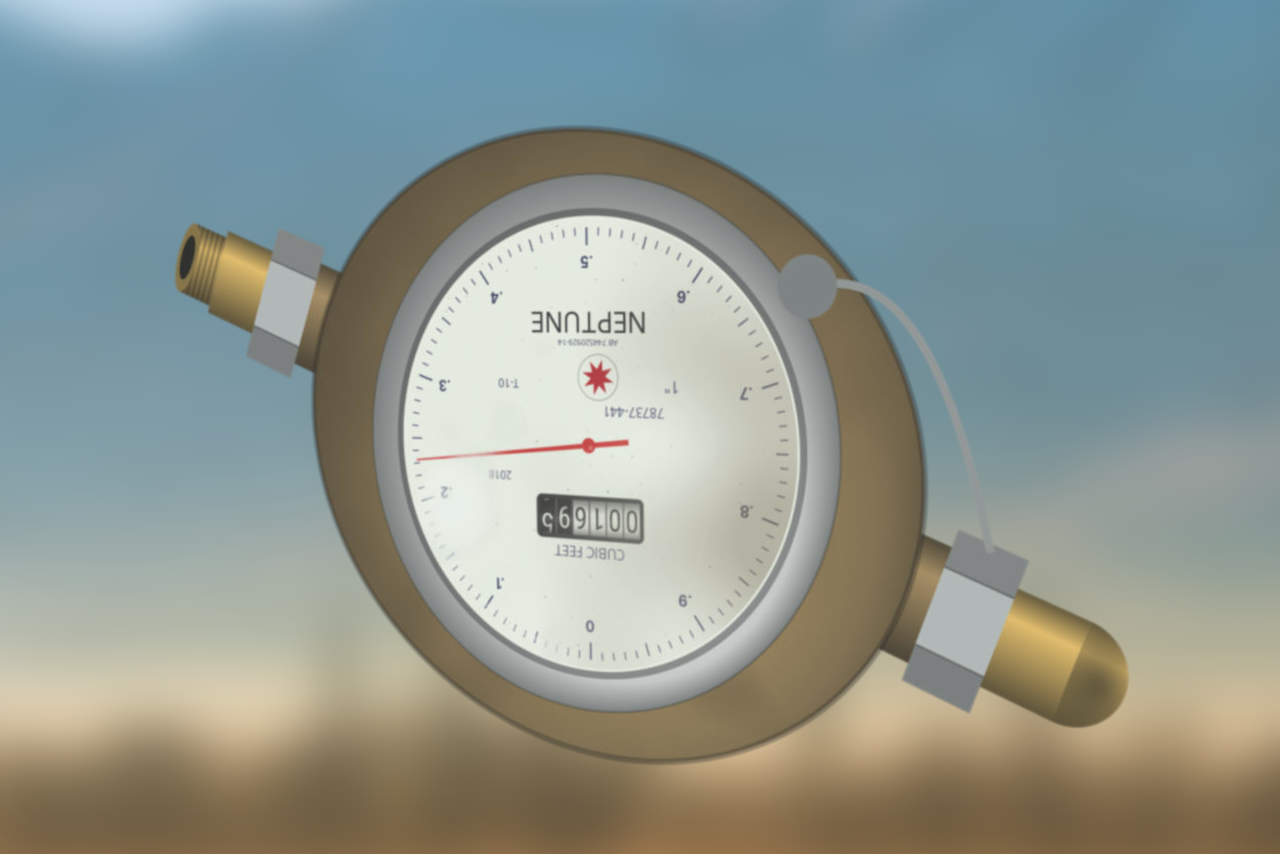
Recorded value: {"value": 1695.23, "unit": "ft³"}
